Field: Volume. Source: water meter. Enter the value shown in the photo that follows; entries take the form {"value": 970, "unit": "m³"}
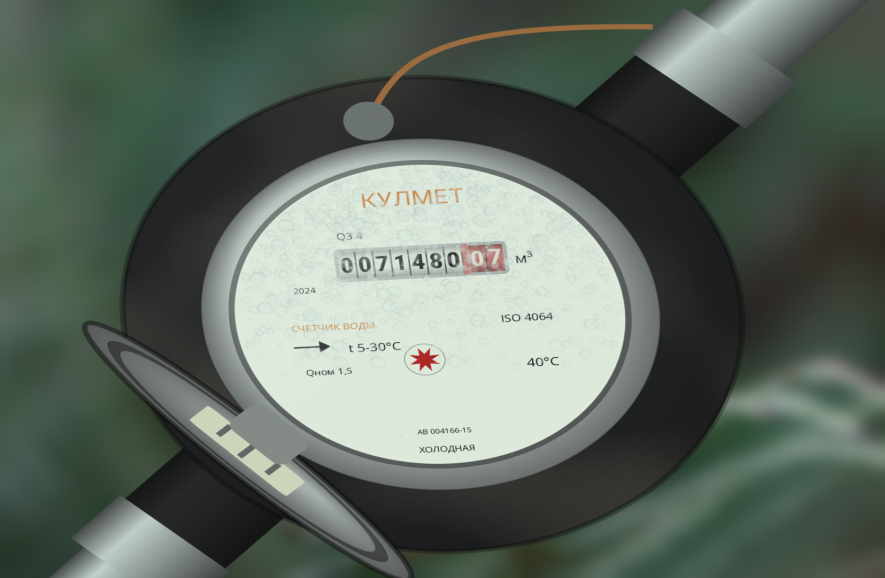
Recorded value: {"value": 71480.07, "unit": "m³"}
